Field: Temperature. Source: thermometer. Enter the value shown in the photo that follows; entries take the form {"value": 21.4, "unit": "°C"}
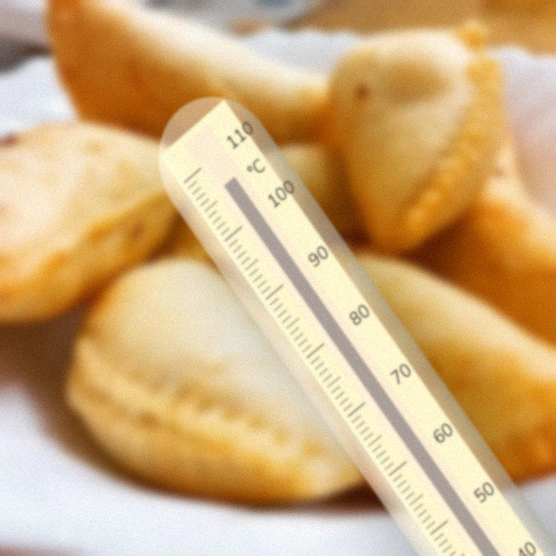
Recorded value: {"value": 106, "unit": "°C"}
